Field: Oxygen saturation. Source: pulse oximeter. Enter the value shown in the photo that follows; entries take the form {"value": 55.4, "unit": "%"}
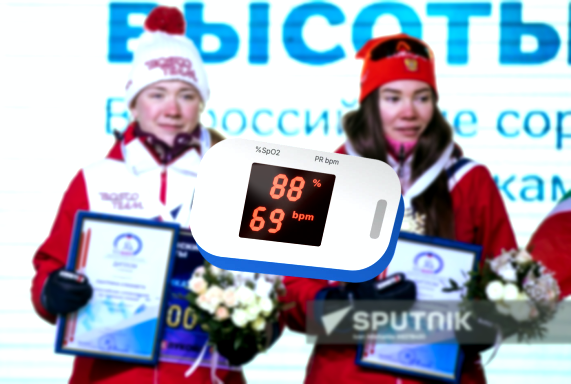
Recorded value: {"value": 88, "unit": "%"}
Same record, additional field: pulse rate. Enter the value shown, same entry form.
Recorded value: {"value": 69, "unit": "bpm"}
